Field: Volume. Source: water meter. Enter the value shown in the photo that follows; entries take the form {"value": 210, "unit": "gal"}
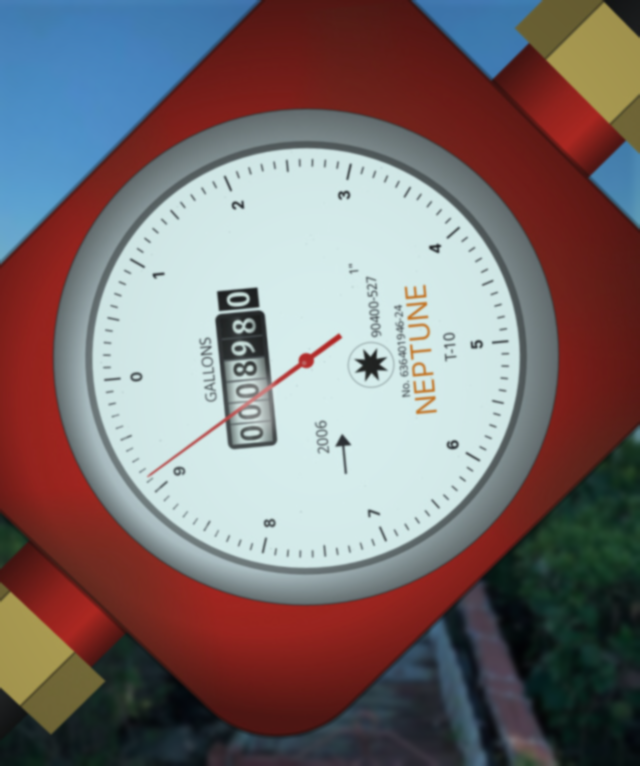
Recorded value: {"value": 8979.1, "unit": "gal"}
